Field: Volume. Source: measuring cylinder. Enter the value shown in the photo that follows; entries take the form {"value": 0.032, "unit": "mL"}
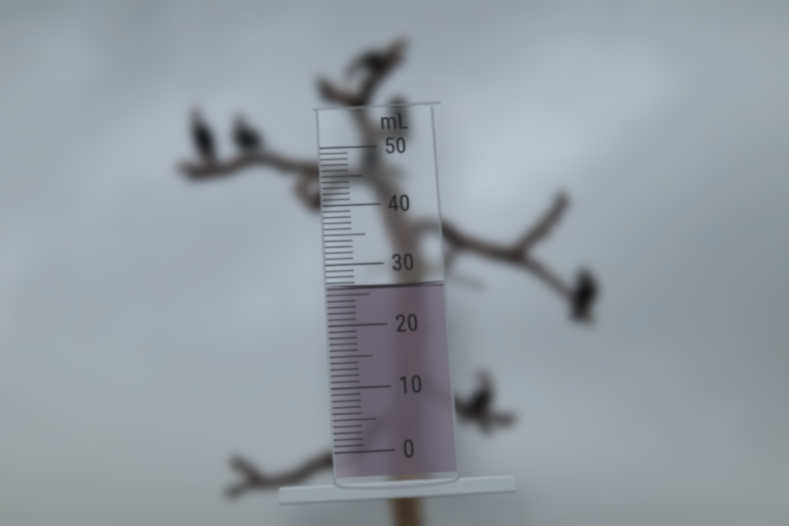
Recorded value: {"value": 26, "unit": "mL"}
